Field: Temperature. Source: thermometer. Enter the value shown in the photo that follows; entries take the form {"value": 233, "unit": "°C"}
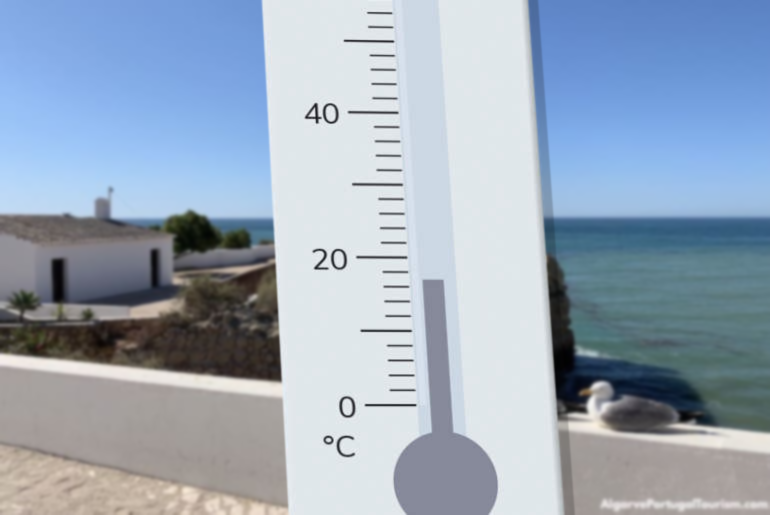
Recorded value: {"value": 17, "unit": "°C"}
